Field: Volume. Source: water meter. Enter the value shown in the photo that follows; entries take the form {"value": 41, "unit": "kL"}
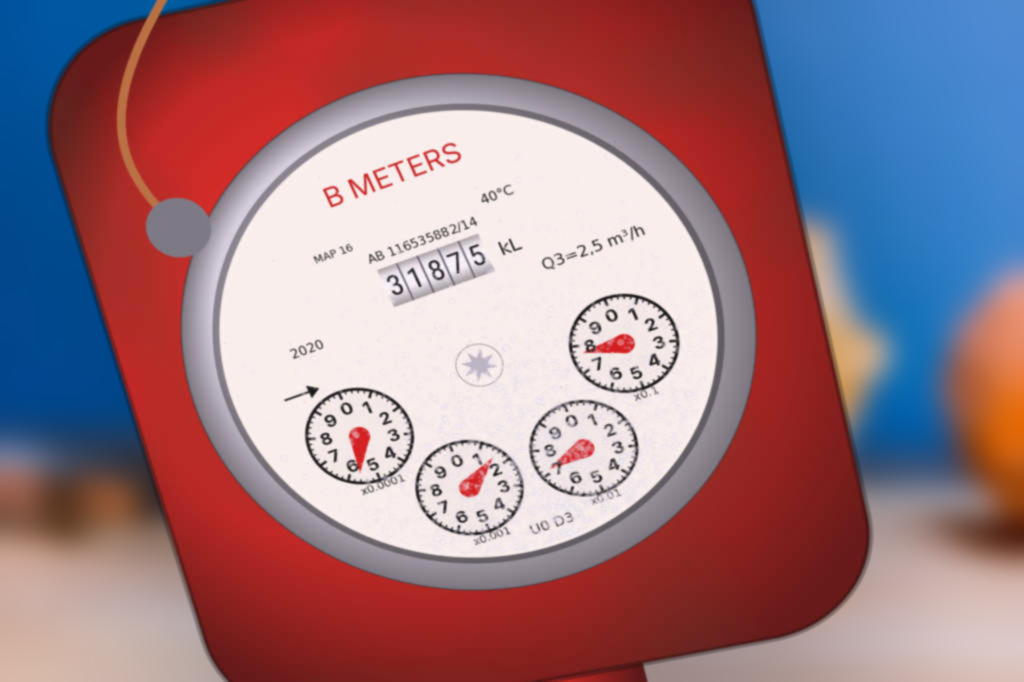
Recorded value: {"value": 31875.7715, "unit": "kL"}
